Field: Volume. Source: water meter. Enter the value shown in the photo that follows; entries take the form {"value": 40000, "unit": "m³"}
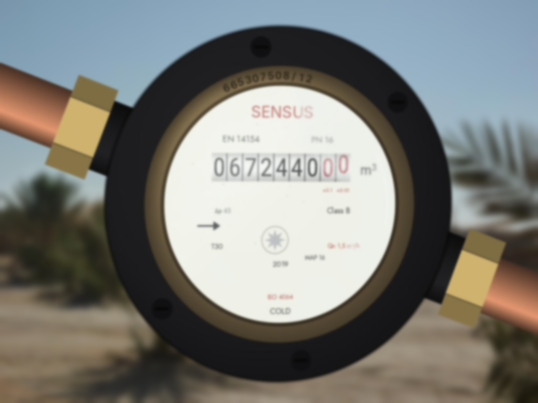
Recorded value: {"value": 672440.00, "unit": "m³"}
